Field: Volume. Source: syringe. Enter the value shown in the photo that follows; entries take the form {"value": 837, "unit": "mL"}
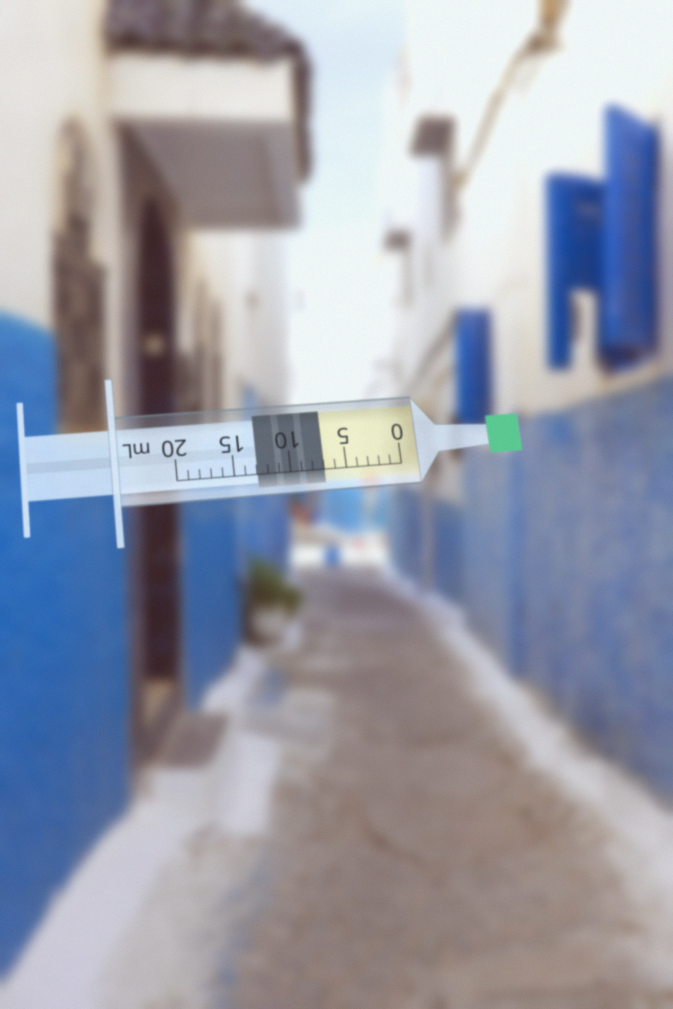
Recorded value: {"value": 7, "unit": "mL"}
